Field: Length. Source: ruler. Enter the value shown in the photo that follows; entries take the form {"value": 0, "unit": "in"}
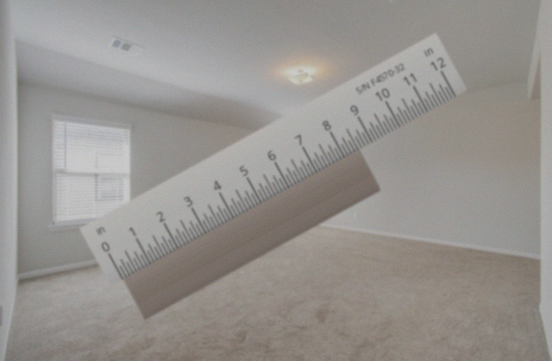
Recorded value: {"value": 8.5, "unit": "in"}
